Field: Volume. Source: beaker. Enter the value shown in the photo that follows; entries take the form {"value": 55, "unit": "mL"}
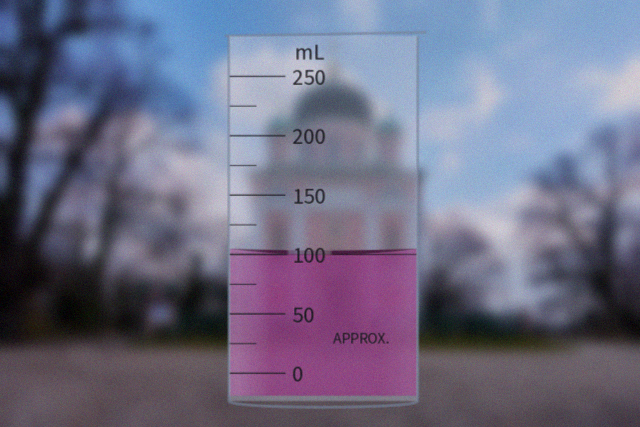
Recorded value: {"value": 100, "unit": "mL"}
